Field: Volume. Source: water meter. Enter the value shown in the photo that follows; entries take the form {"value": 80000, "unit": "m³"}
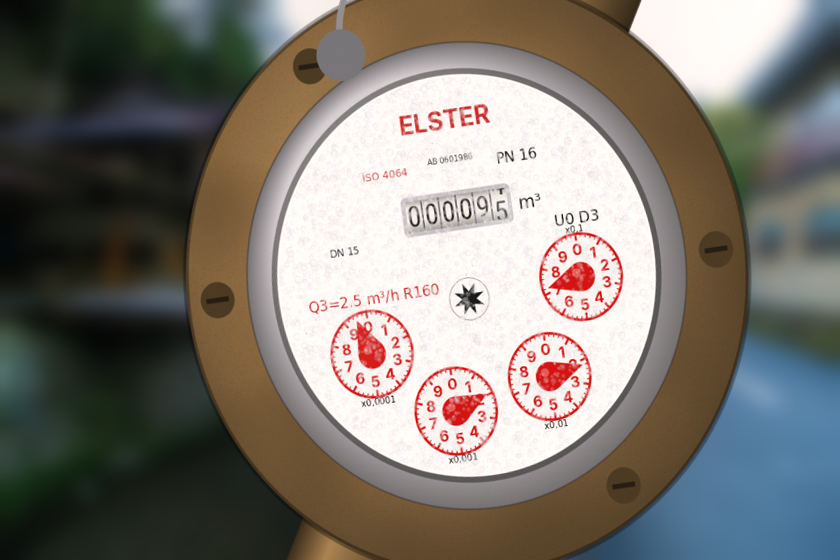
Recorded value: {"value": 94.7219, "unit": "m³"}
